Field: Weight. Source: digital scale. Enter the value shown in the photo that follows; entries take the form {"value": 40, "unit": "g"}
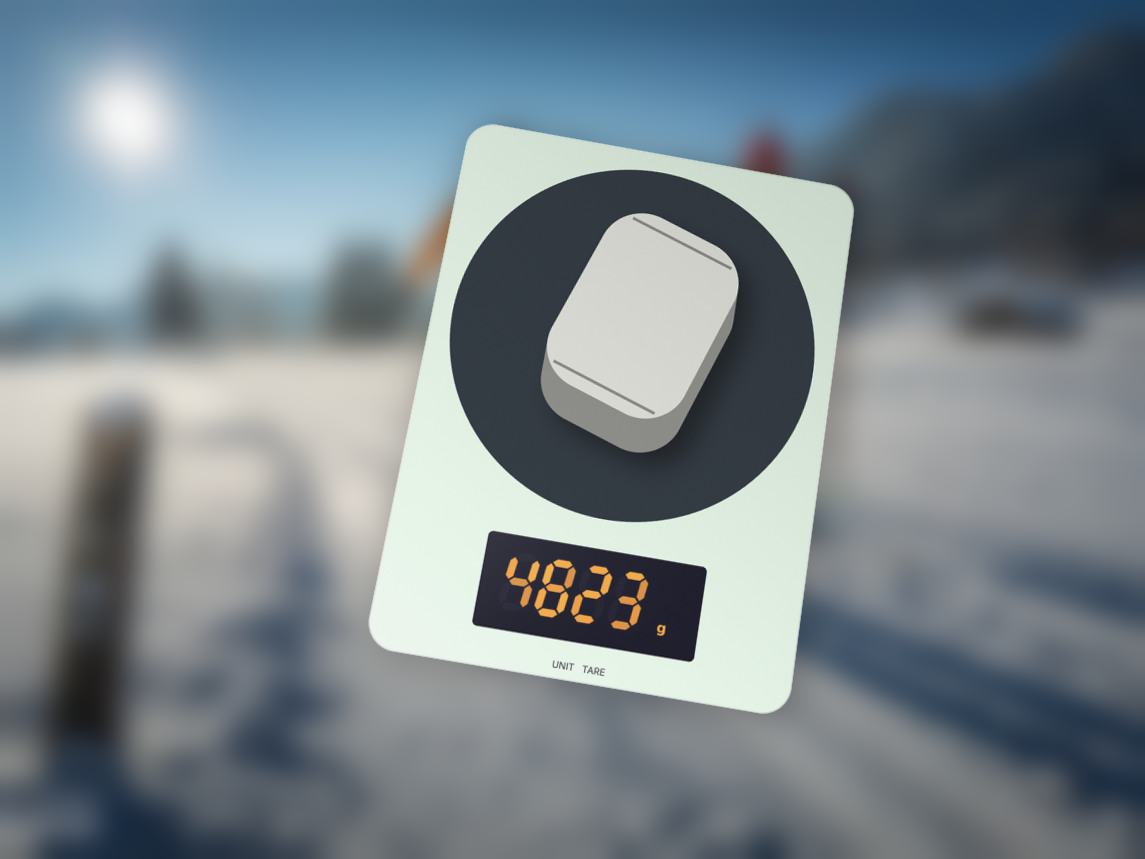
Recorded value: {"value": 4823, "unit": "g"}
